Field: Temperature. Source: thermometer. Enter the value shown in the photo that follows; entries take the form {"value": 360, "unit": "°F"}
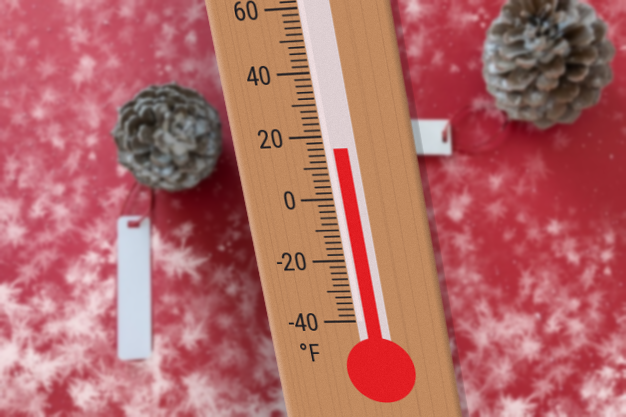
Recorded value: {"value": 16, "unit": "°F"}
